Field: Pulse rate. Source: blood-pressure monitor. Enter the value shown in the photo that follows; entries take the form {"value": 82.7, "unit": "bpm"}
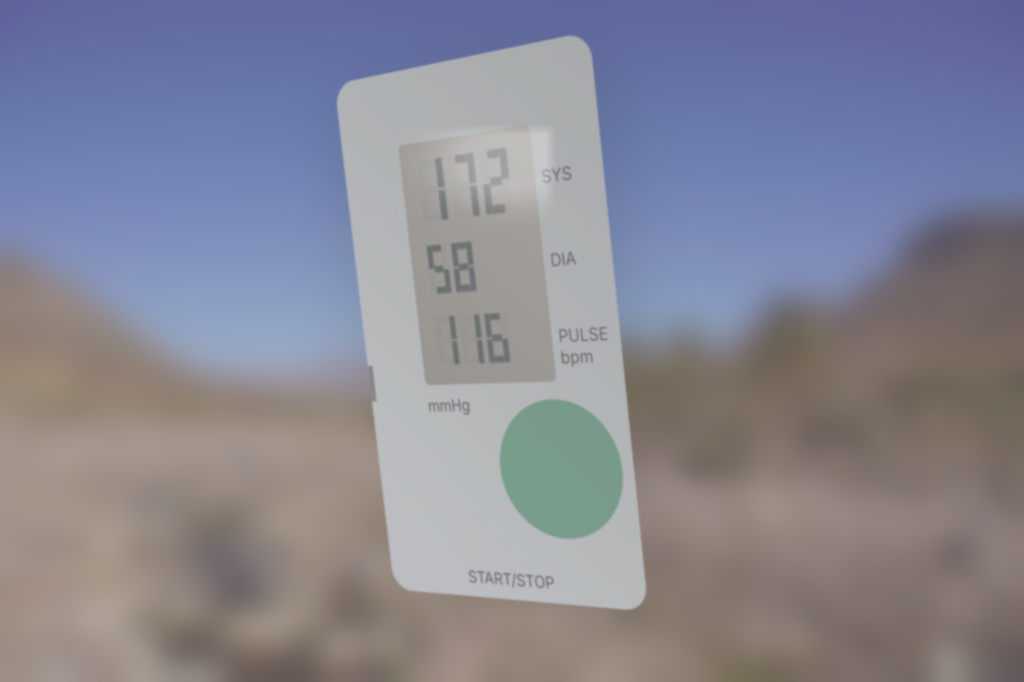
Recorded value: {"value": 116, "unit": "bpm"}
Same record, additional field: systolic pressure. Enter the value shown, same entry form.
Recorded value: {"value": 172, "unit": "mmHg"}
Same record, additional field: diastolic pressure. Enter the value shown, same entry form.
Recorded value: {"value": 58, "unit": "mmHg"}
